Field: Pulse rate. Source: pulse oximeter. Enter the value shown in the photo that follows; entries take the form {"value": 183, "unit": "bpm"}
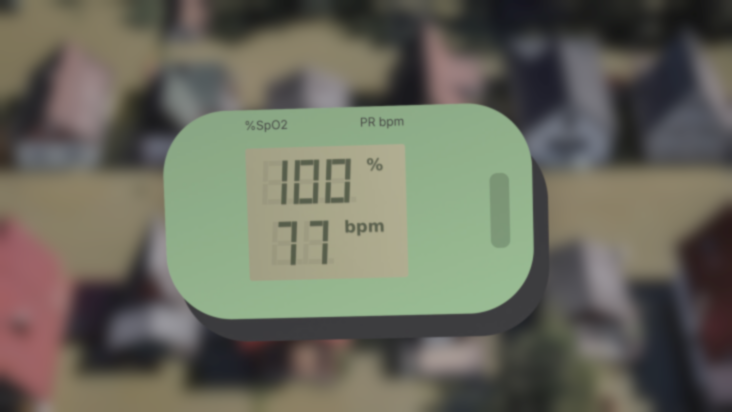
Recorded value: {"value": 77, "unit": "bpm"}
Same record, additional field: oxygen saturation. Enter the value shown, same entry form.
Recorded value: {"value": 100, "unit": "%"}
